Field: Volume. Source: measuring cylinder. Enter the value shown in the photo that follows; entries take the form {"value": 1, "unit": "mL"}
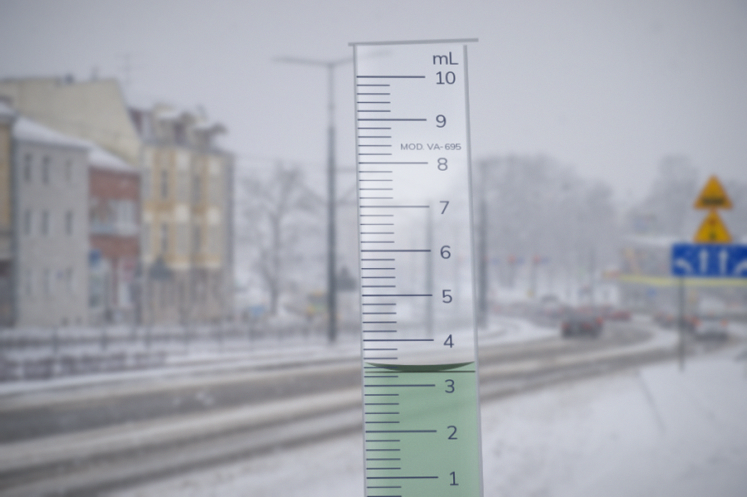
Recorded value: {"value": 3.3, "unit": "mL"}
